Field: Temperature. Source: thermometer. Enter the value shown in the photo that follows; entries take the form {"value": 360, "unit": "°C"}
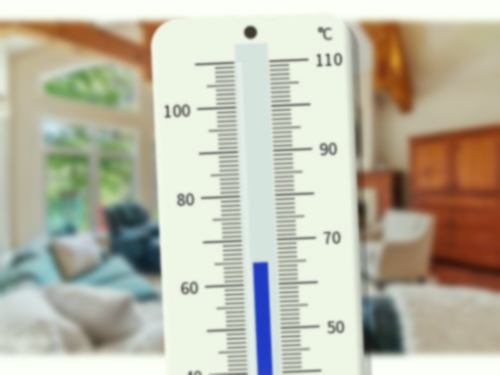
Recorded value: {"value": 65, "unit": "°C"}
